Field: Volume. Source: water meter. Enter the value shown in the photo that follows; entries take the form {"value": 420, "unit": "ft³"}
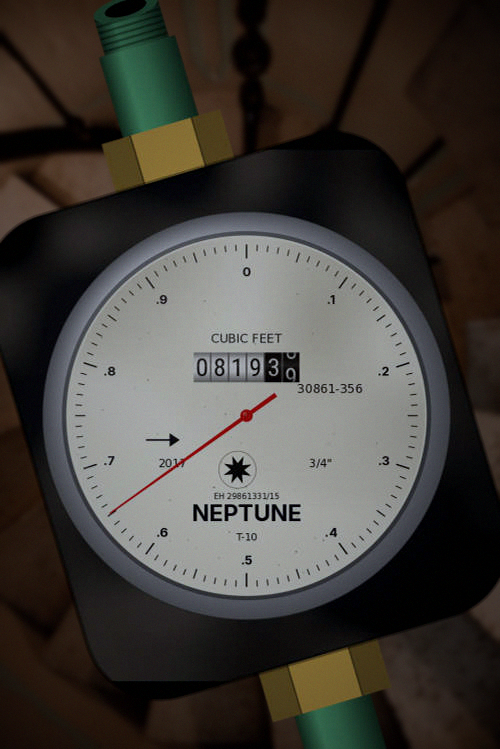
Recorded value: {"value": 81938.65, "unit": "ft³"}
